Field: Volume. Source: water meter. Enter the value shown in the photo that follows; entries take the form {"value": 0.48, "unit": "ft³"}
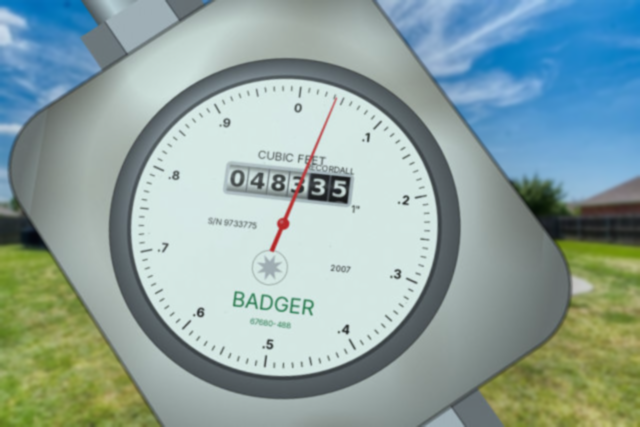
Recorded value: {"value": 48335.04, "unit": "ft³"}
